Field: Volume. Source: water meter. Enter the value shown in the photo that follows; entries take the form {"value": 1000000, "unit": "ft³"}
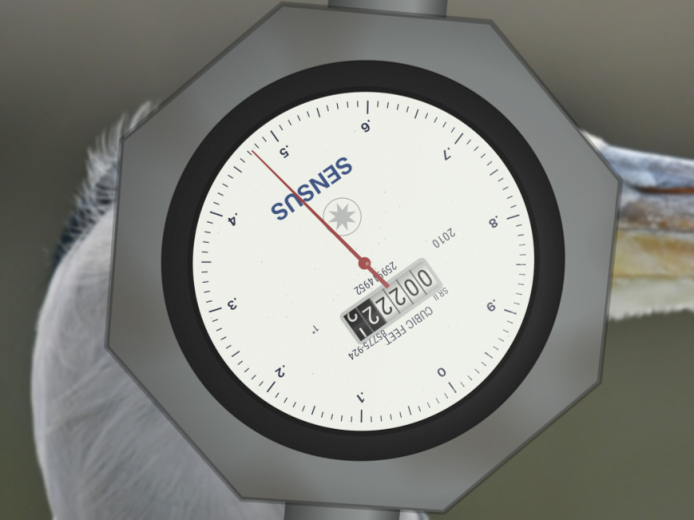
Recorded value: {"value": 2221.47, "unit": "ft³"}
